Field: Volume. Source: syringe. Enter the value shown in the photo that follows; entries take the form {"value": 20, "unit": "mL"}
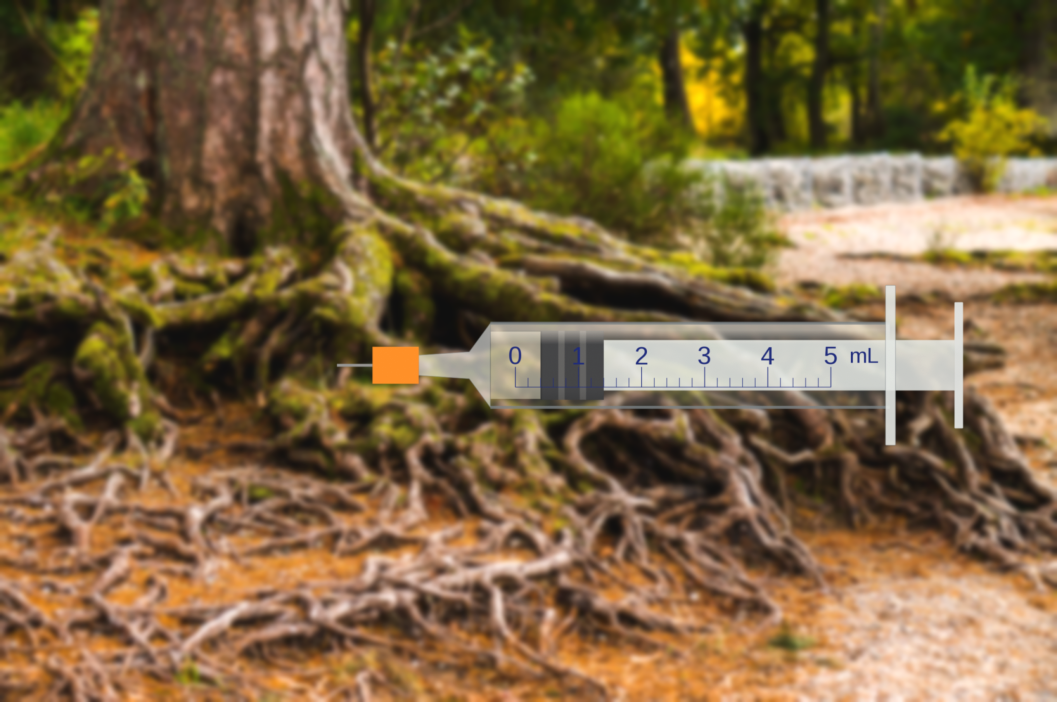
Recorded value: {"value": 0.4, "unit": "mL"}
